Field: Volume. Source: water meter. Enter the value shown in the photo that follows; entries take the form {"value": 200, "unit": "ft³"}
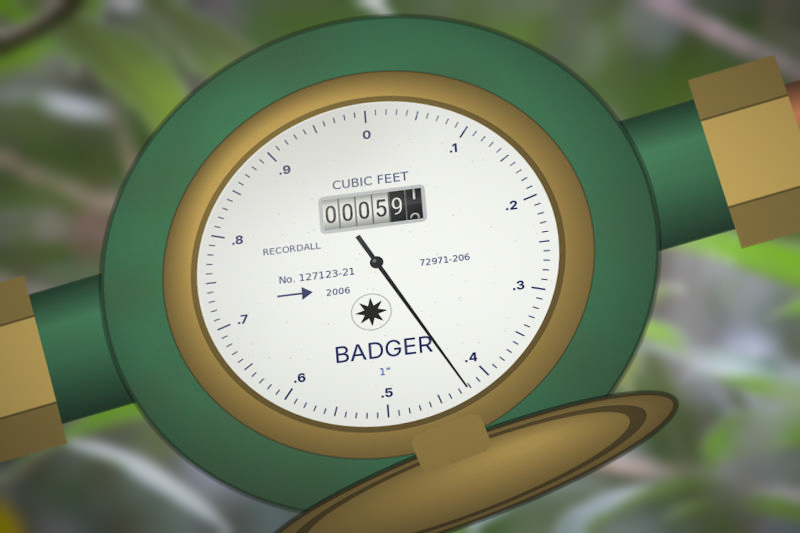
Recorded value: {"value": 591.42, "unit": "ft³"}
